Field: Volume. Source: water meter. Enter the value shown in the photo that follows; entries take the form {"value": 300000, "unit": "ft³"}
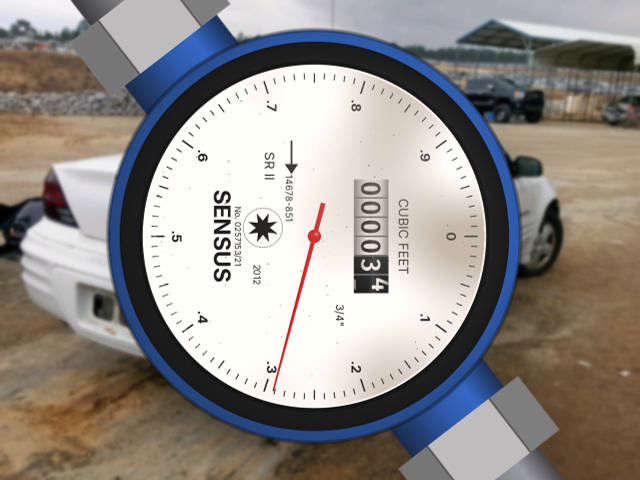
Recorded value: {"value": 34.29, "unit": "ft³"}
